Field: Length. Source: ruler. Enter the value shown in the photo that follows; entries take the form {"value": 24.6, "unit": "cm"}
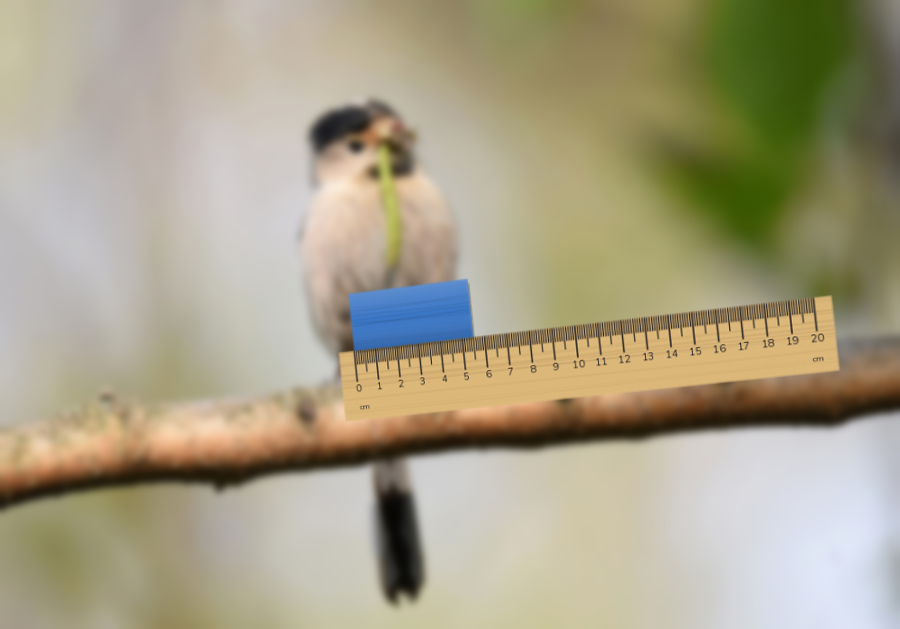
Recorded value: {"value": 5.5, "unit": "cm"}
